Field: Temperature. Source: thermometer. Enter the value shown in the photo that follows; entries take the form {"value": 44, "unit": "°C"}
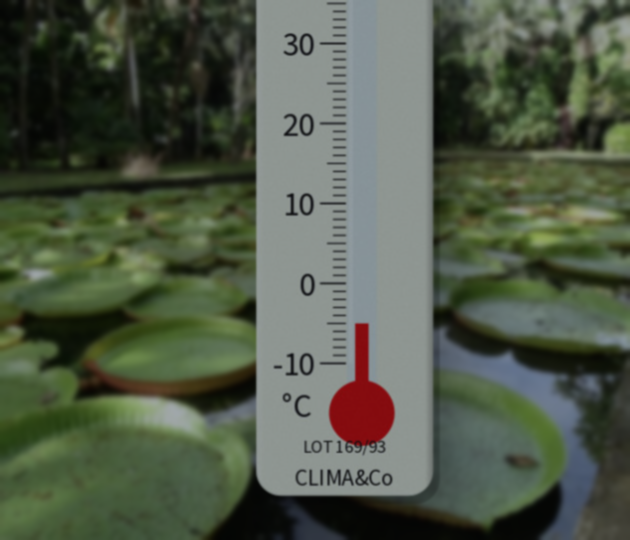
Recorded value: {"value": -5, "unit": "°C"}
